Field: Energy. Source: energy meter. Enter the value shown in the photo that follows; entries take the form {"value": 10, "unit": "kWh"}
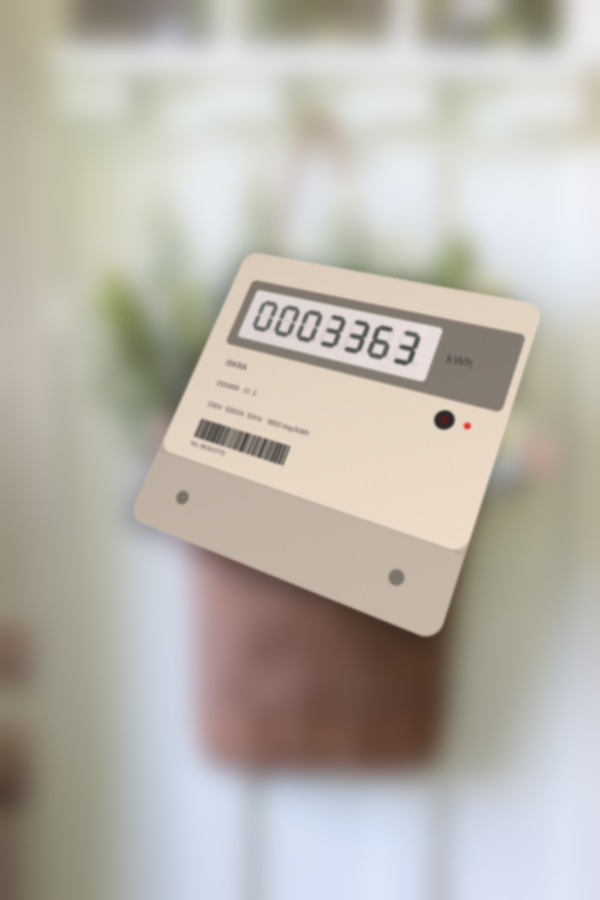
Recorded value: {"value": 3363, "unit": "kWh"}
